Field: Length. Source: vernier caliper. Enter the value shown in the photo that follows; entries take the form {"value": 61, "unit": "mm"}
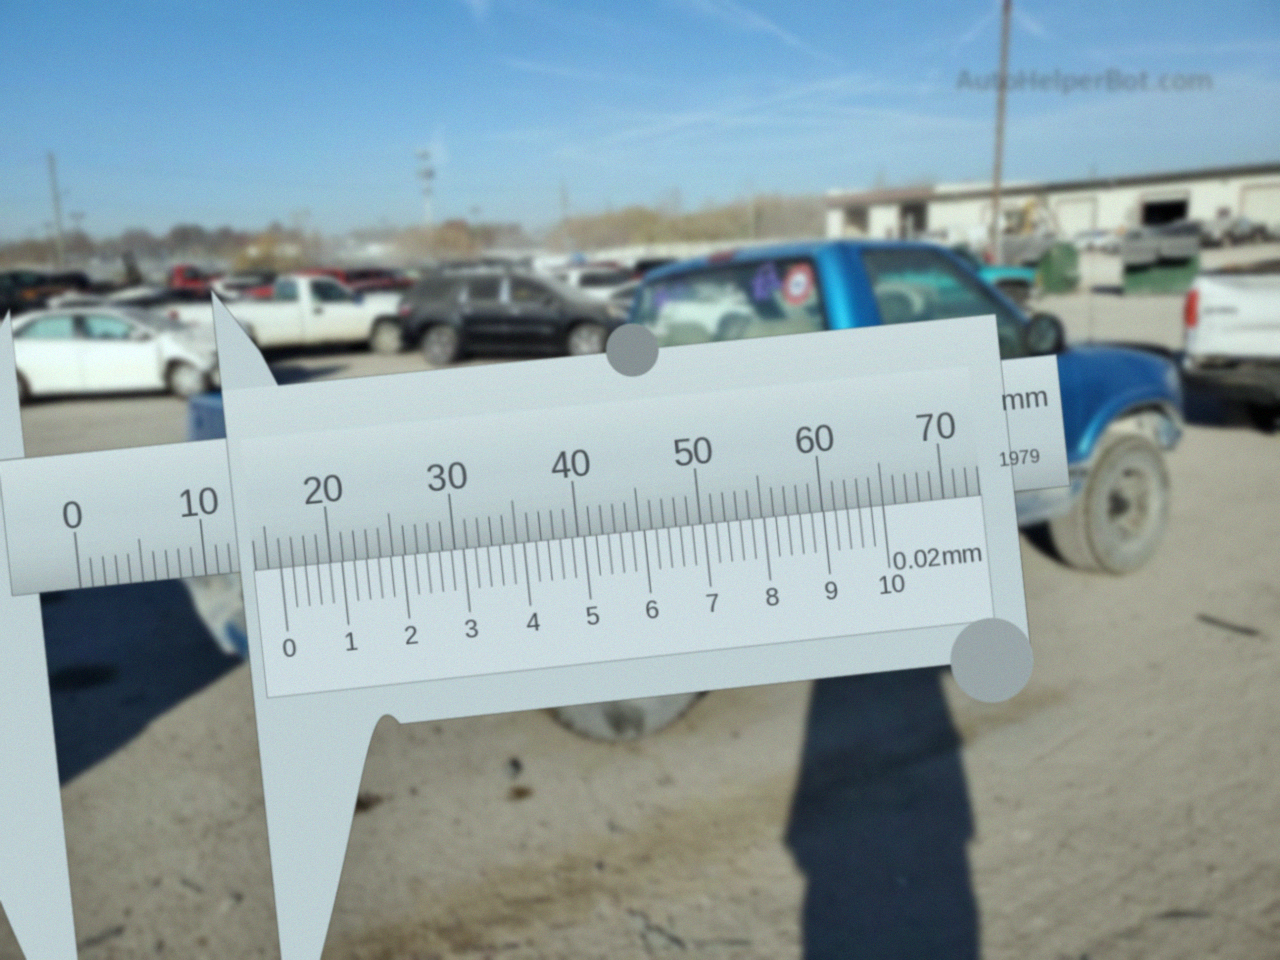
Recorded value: {"value": 16.0, "unit": "mm"}
